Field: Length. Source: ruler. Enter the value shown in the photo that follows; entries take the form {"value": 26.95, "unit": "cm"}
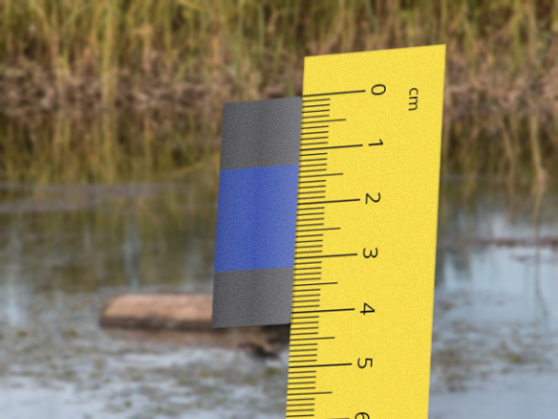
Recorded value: {"value": 4.2, "unit": "cm"}
